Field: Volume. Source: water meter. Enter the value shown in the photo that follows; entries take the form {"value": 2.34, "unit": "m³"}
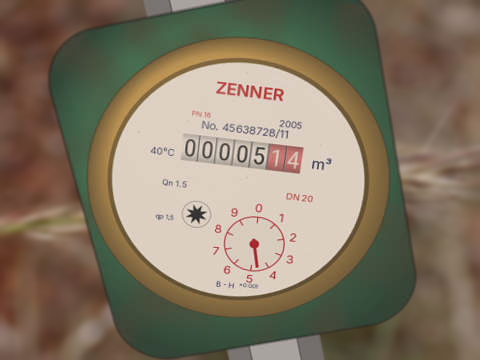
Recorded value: {"value": 5.144, "unit": "m³"}
